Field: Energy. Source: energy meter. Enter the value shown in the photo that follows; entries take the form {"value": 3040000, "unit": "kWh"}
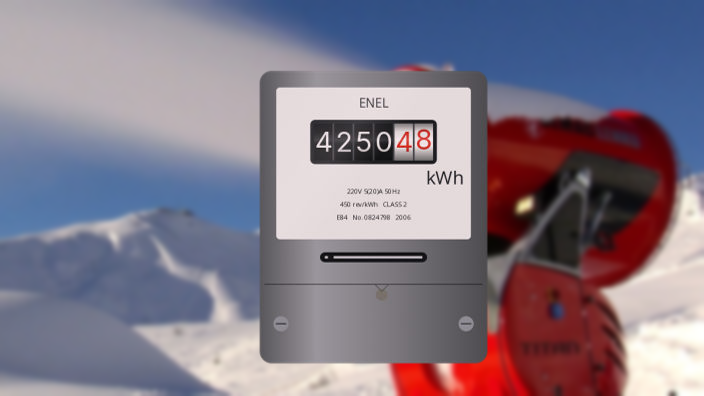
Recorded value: {"value": 4250.48, "unit": "kWh"}
